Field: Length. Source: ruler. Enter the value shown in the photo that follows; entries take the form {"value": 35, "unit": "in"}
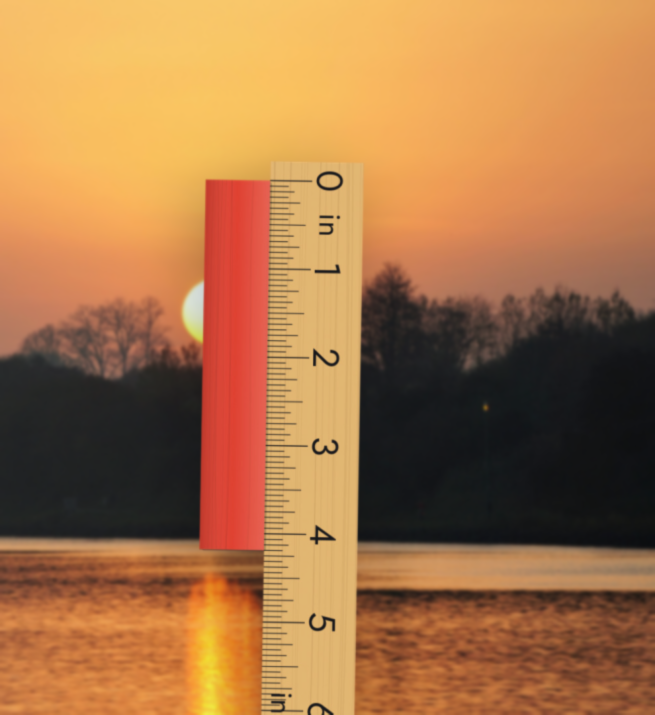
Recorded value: {"value": 4.1875, "unit": "in"}
